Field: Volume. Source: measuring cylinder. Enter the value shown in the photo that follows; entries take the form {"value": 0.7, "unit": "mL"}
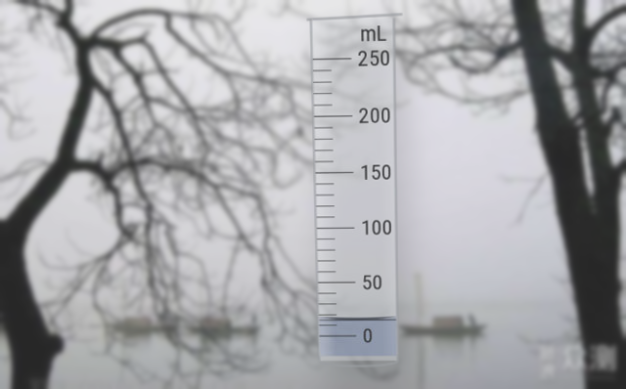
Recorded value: {"value": 15, "unit": "mL"}
